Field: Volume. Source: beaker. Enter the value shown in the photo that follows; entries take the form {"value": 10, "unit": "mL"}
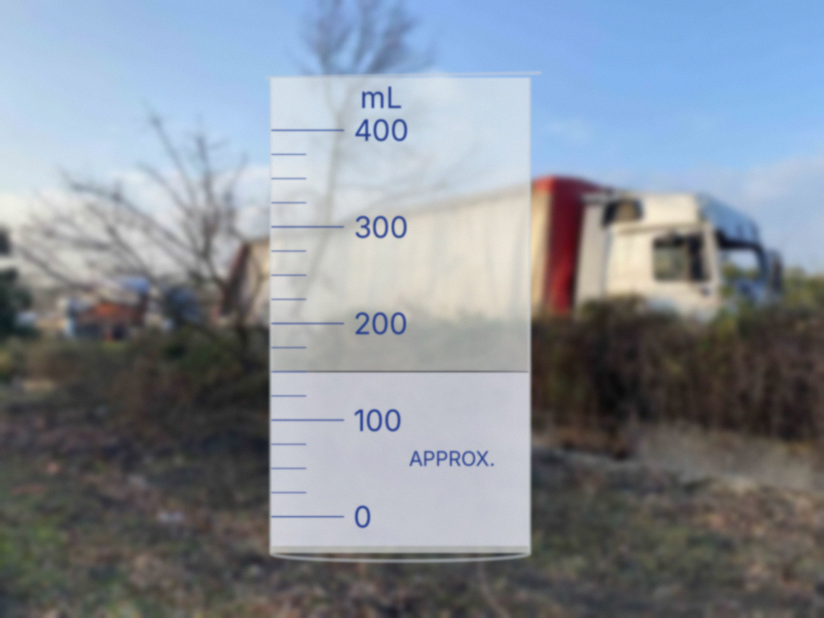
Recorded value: {"value": 150, "unit": "mL"}
